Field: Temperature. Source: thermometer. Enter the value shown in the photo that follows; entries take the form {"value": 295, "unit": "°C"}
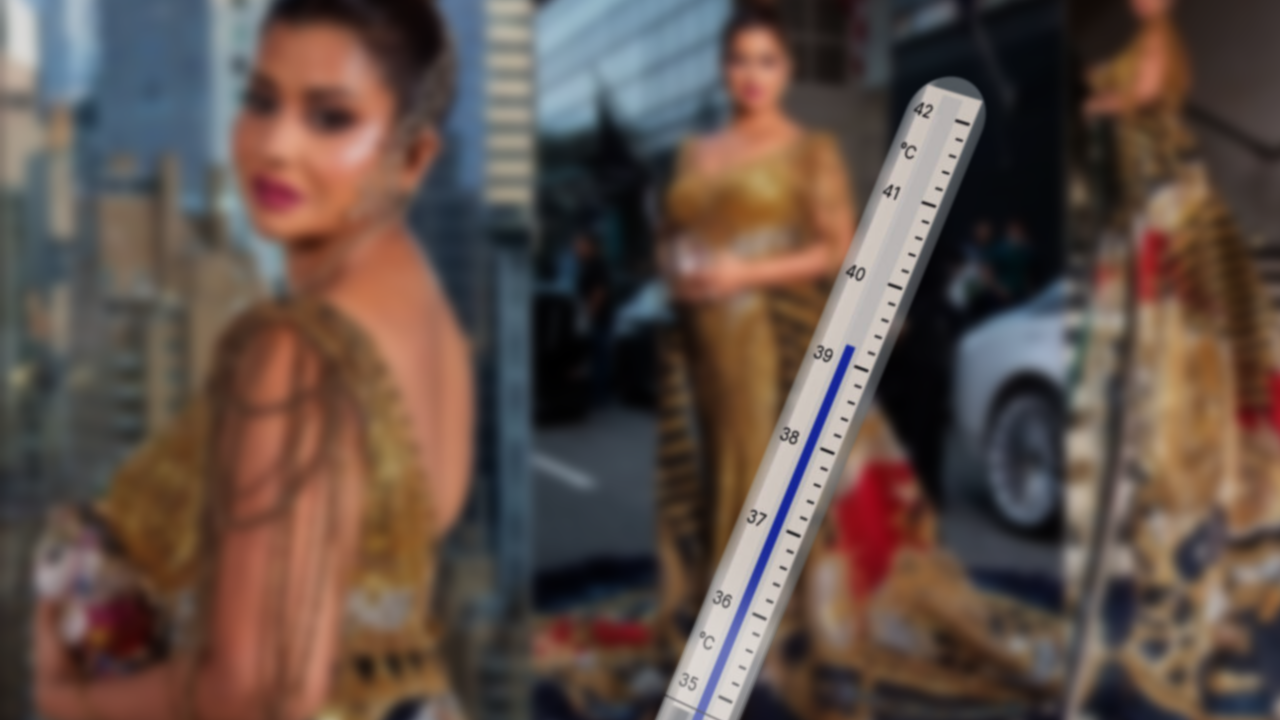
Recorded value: {"value": 39.2, "unit": "°C"}
